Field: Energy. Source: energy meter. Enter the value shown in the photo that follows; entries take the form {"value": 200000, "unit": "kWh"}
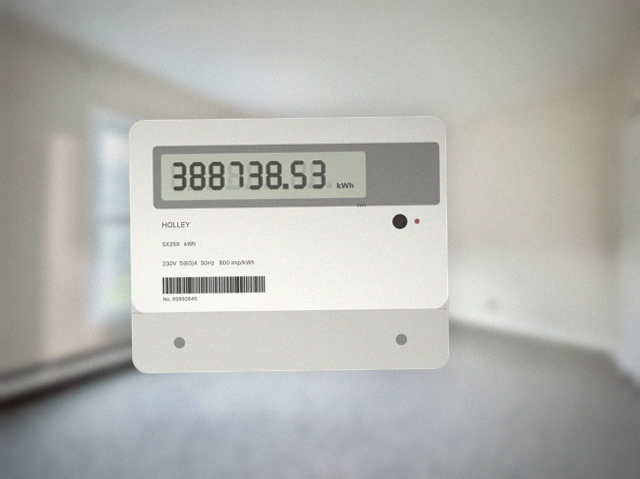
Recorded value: {"value": 388738.53, "unit": "kWh"}
